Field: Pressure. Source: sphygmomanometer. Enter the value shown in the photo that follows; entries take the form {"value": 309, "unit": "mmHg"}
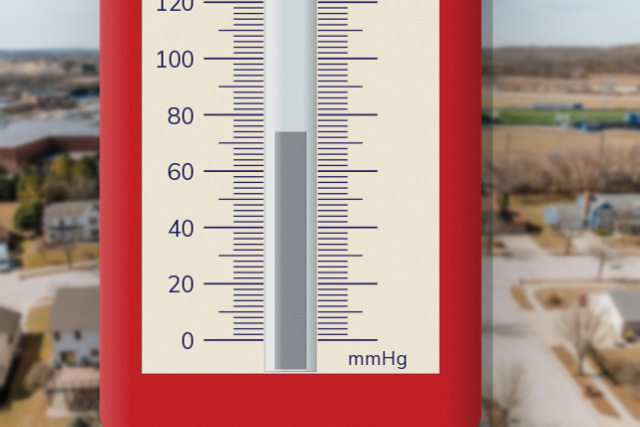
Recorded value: {"value": 74, "unit": "mmHg"}
